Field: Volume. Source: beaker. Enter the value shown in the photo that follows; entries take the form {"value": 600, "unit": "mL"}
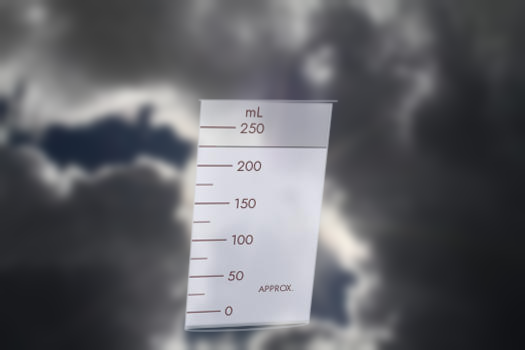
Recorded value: {"value": 225, "unit": "mL"}
